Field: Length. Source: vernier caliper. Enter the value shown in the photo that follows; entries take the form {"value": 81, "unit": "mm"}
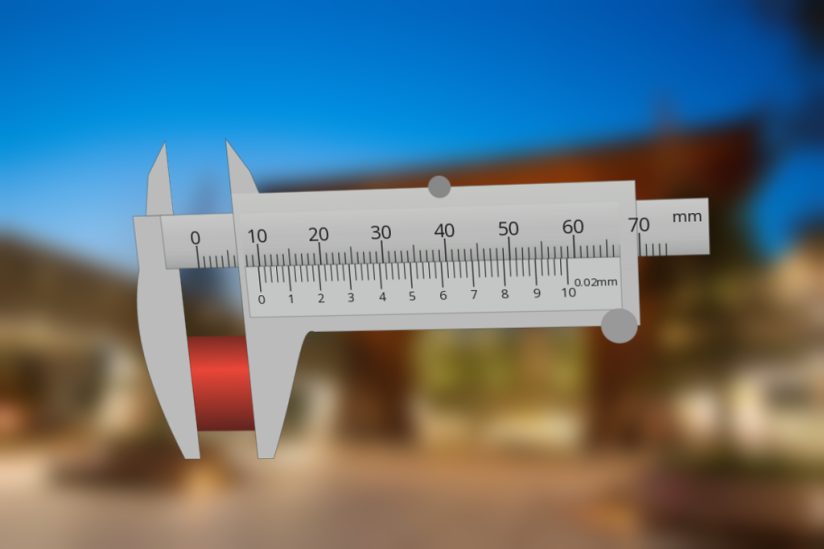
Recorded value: {"value": 9.8, "unit": "mm"}
